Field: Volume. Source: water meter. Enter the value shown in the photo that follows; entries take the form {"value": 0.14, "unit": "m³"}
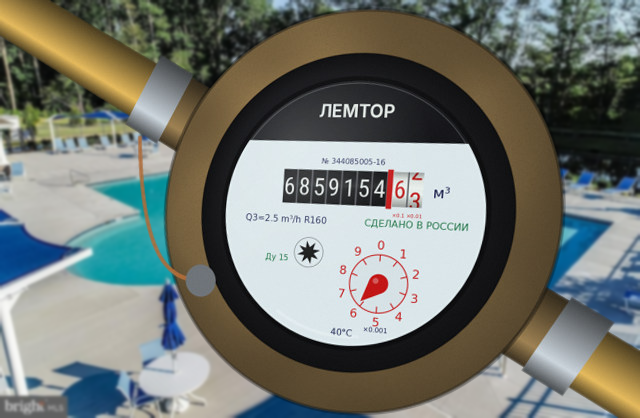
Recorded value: {"value": 6859154.626, "unit": "m³"}
